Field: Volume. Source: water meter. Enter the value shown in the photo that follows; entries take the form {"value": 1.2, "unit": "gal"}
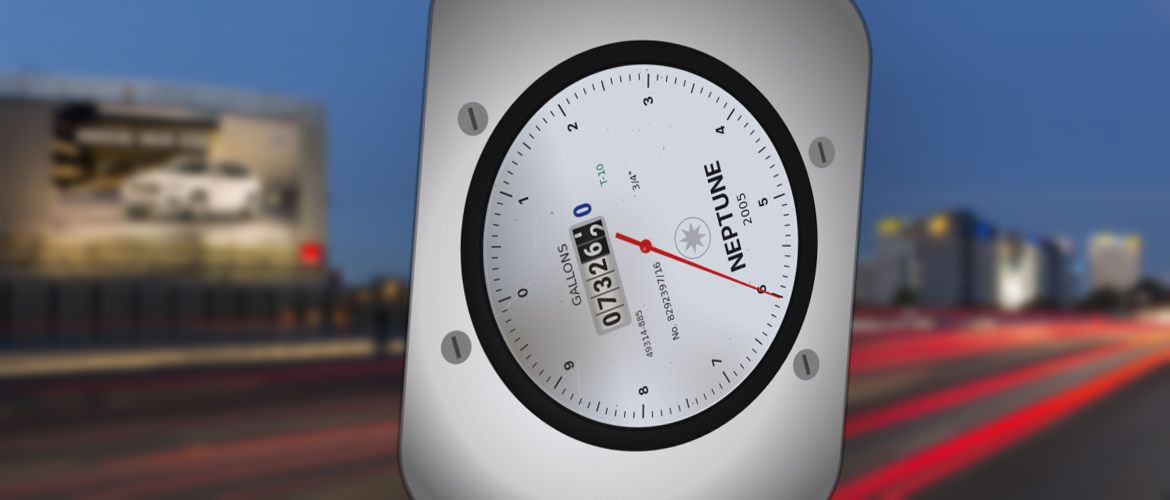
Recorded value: {"value": 732616.0, "unit": "gal"}
